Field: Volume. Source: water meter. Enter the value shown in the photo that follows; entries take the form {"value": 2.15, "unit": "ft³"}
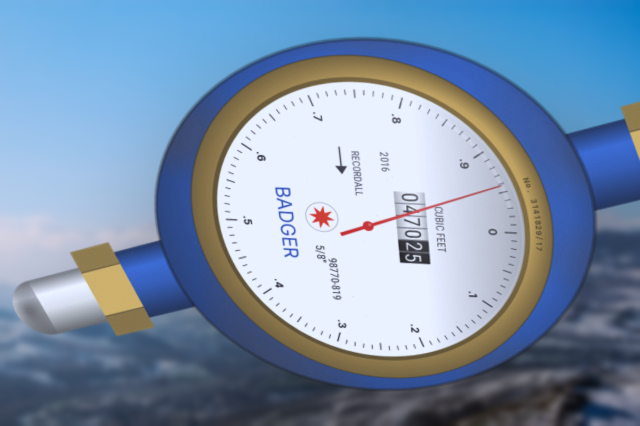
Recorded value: {"value": 47024.94, "unit": "ft³"}
